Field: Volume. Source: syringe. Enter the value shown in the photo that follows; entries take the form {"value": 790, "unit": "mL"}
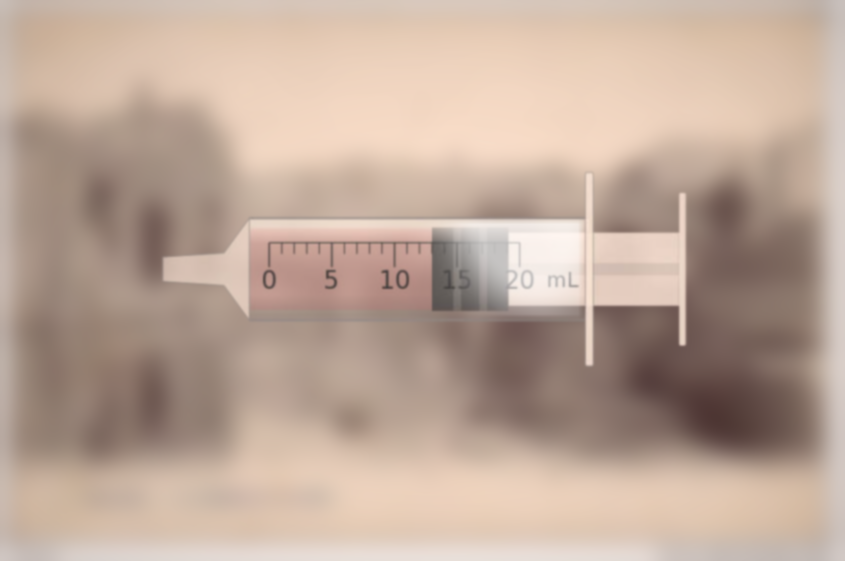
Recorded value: {"value": 13, "unit": "mL"}
